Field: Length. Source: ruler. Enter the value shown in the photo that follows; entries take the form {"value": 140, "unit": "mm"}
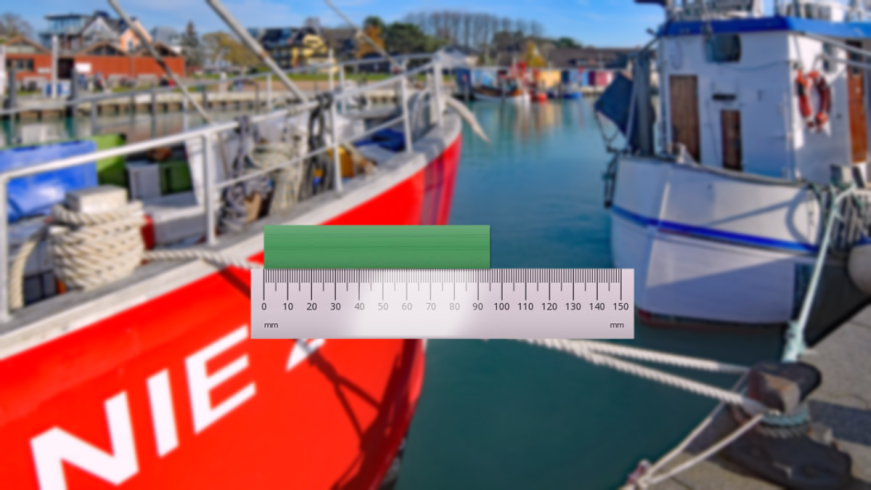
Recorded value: {"value": 95, "unit": "mm"}
